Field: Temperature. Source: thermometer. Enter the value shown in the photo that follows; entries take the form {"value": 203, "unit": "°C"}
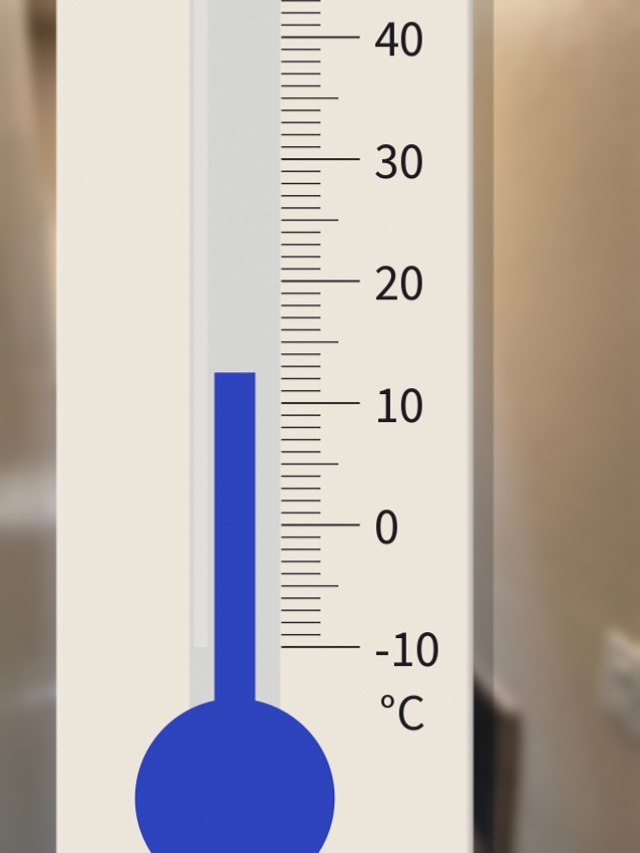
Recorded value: {"value": 12.5, "unit": "°C"}
